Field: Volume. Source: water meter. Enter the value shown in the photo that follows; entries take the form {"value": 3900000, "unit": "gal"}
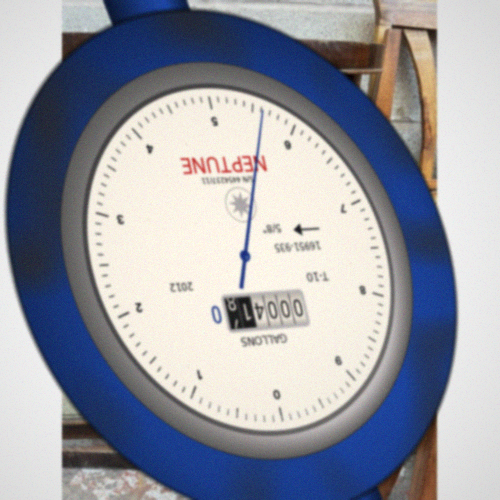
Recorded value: {"value": 4175.6, "unit": "gal"}
